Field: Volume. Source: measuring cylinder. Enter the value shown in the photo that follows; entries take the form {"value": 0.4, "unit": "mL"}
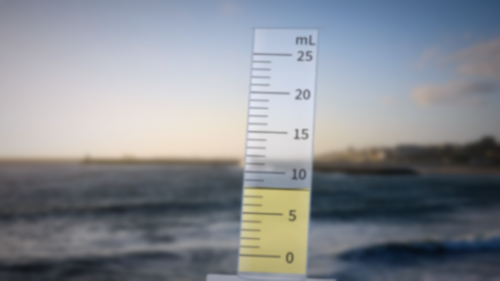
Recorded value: {"value": 8, "unit": "mL"}
